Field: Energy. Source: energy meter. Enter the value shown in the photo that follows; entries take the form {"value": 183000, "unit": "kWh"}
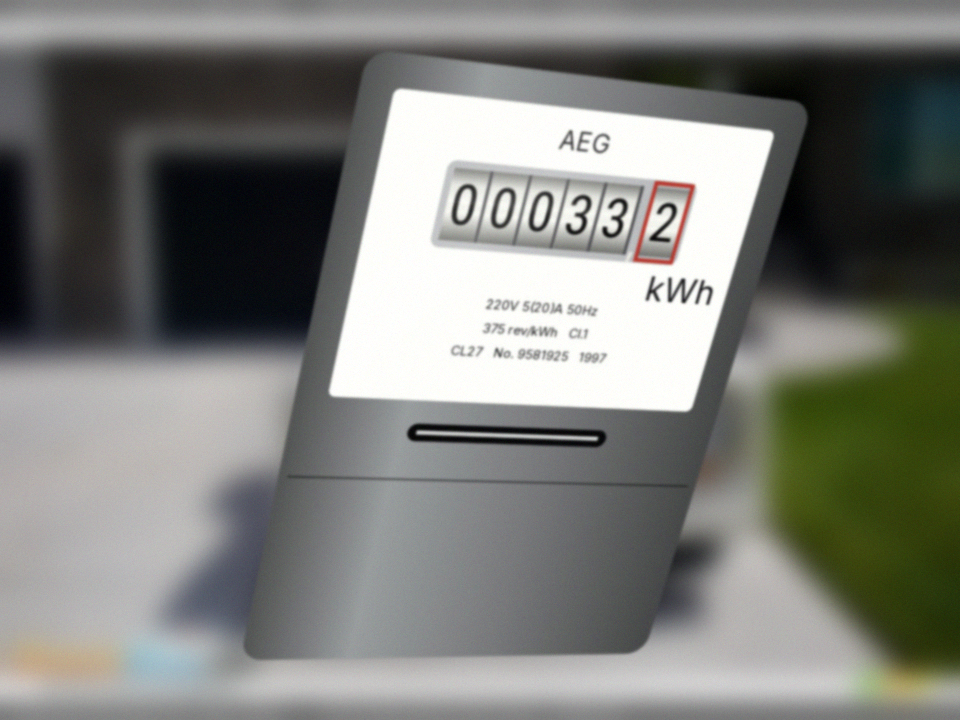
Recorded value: {"value": 33.2, "unit": "kWh"}
